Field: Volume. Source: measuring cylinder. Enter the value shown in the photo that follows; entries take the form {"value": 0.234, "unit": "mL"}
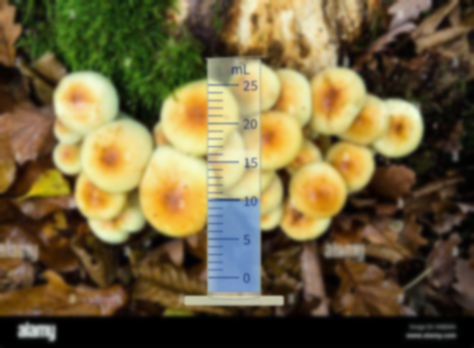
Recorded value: {"value": 10, "unit": "mL"}
